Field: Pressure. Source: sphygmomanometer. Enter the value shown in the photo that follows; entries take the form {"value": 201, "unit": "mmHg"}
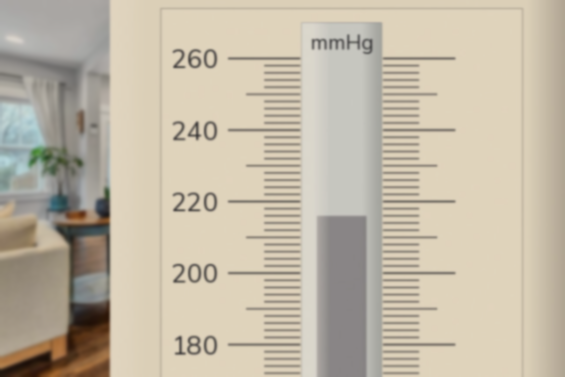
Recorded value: {"value": 216, "unit": "mmHg"}
